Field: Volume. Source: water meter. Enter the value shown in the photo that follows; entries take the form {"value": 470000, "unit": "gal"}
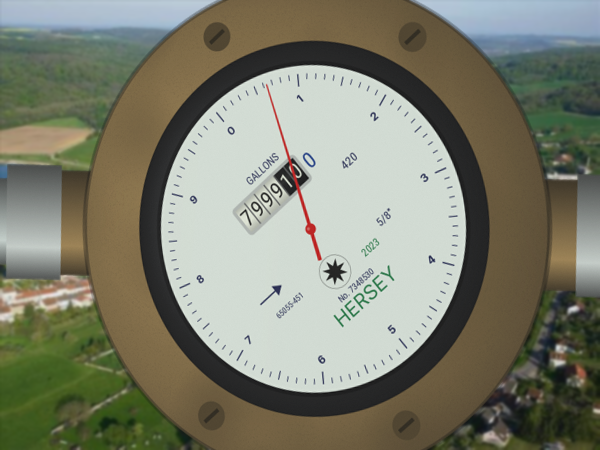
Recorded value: {"value": 7999100.6, "unit": "gal"}
